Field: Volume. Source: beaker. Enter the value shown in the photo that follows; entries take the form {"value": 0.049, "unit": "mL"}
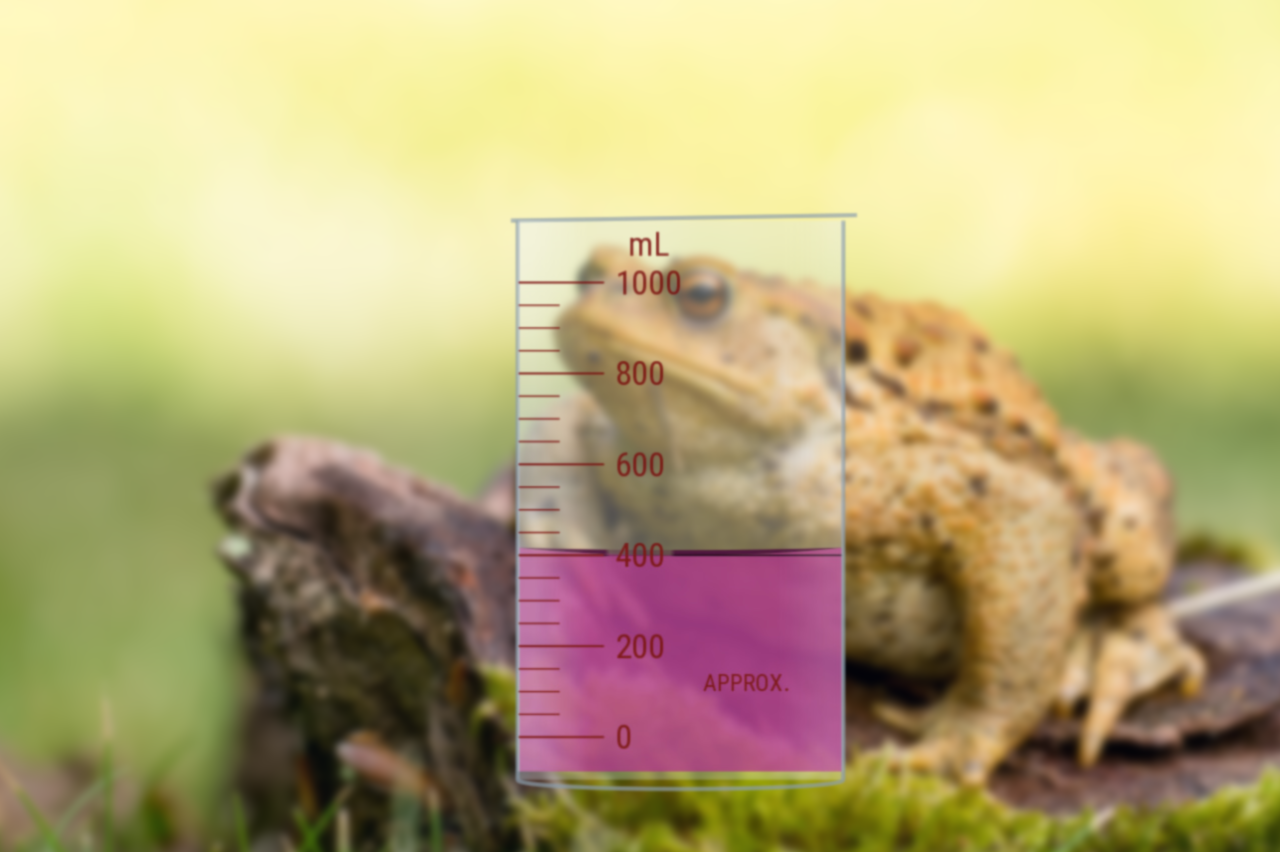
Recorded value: {"value": 400, "unit": "mL"}
